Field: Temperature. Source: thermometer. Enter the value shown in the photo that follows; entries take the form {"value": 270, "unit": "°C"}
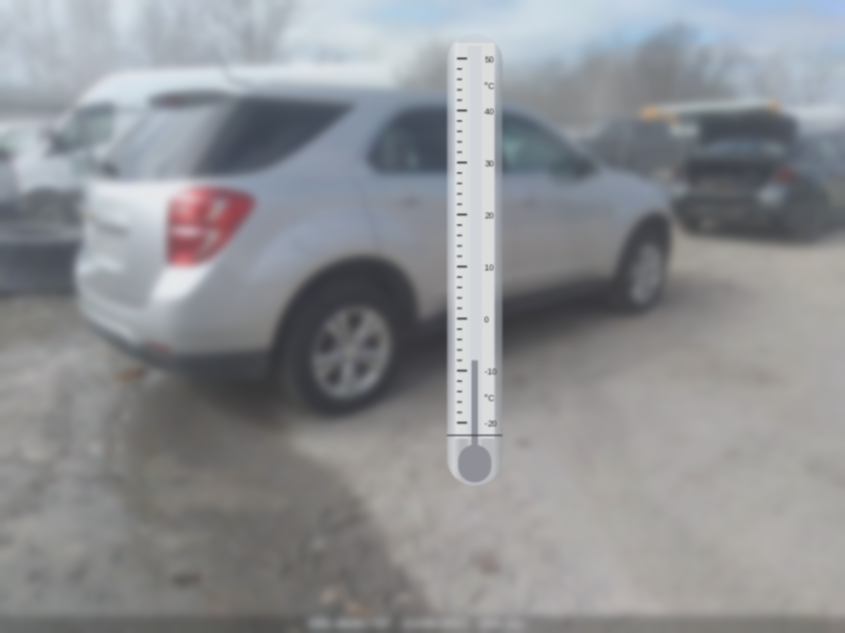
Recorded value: {"value": -8, "unit": "°C"}
